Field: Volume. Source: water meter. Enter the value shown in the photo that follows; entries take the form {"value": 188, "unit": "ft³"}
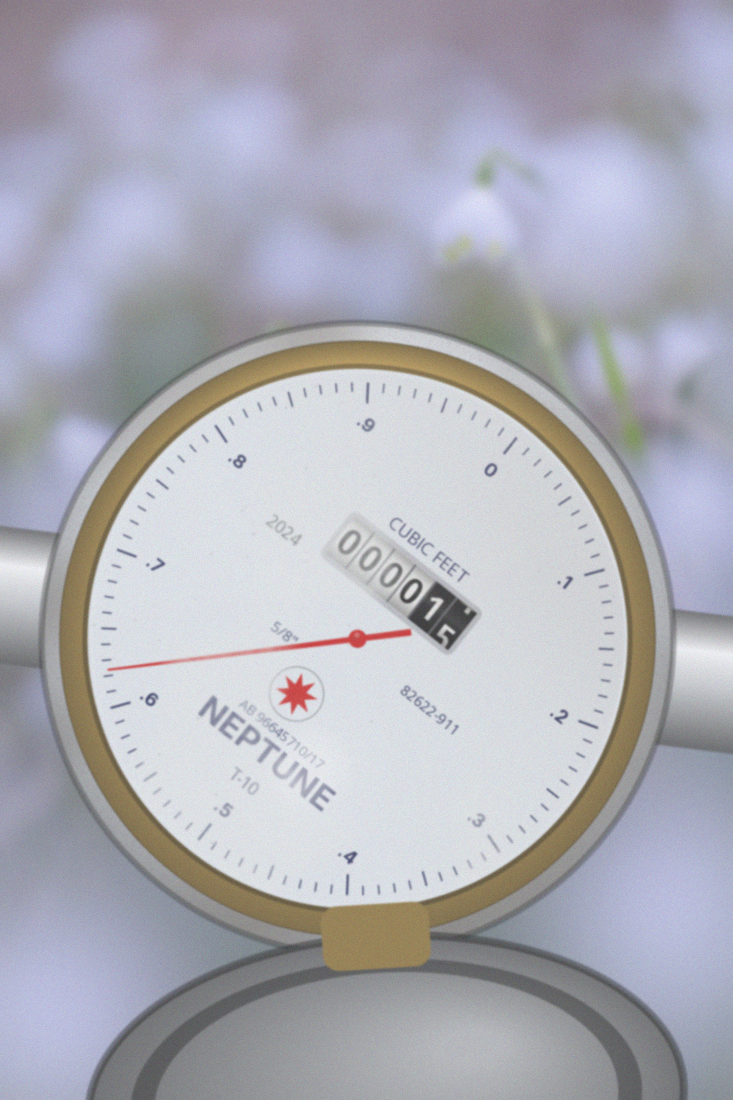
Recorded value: {"value": 14.62, "unit": "ft³"}
